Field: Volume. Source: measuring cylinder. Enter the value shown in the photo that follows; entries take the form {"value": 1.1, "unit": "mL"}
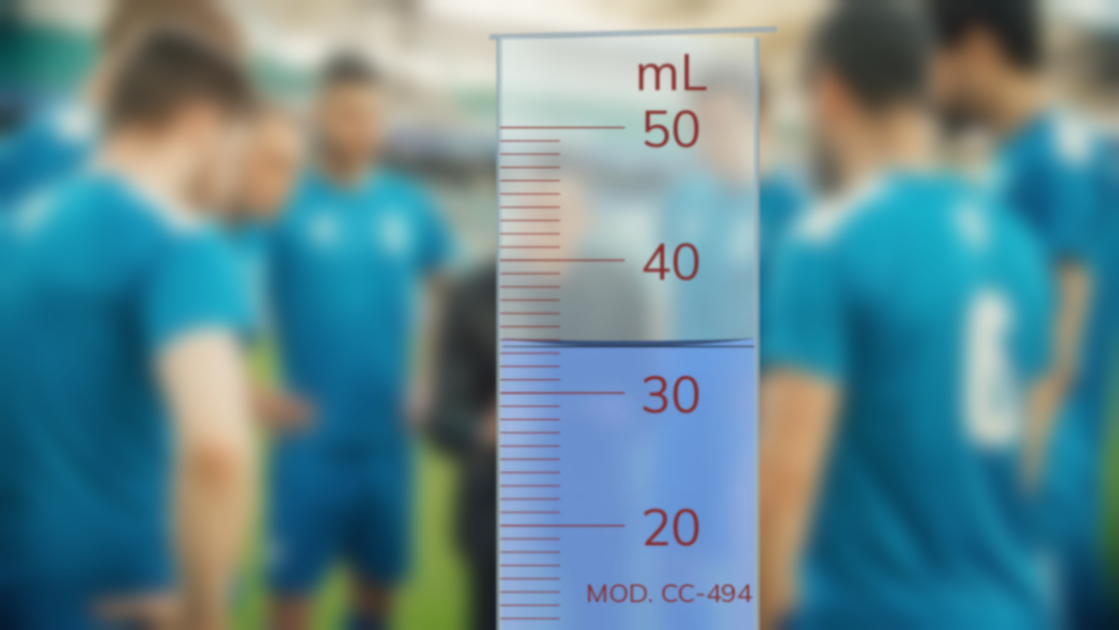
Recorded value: {"value": 33.5, "unit": "mL"}
